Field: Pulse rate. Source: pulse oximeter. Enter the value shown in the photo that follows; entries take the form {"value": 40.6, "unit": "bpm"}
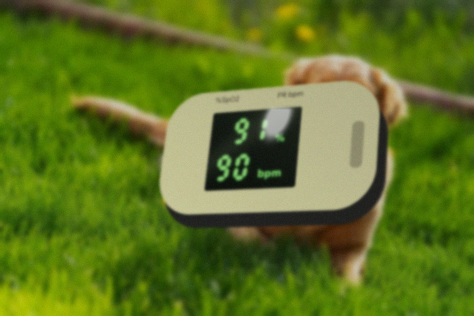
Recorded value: {"value": 90, "unit": "bpm"}
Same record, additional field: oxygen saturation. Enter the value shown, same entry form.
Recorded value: {"value": 91, "unit": "%"}
